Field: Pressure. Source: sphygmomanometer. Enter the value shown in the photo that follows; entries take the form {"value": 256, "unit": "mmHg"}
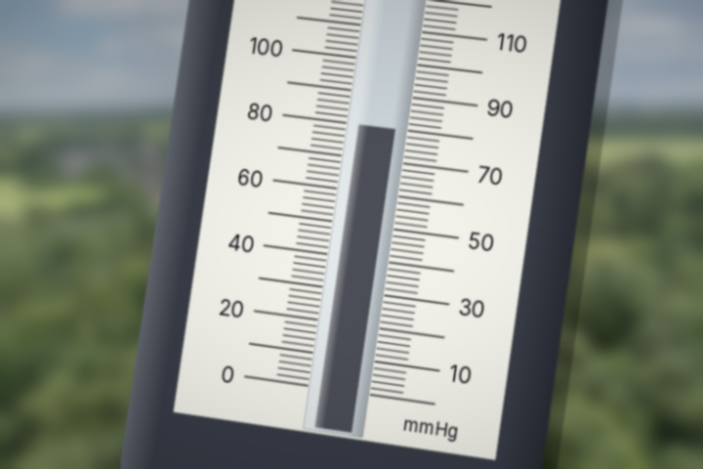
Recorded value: {"value": 80, "unit": "mmHg"}
